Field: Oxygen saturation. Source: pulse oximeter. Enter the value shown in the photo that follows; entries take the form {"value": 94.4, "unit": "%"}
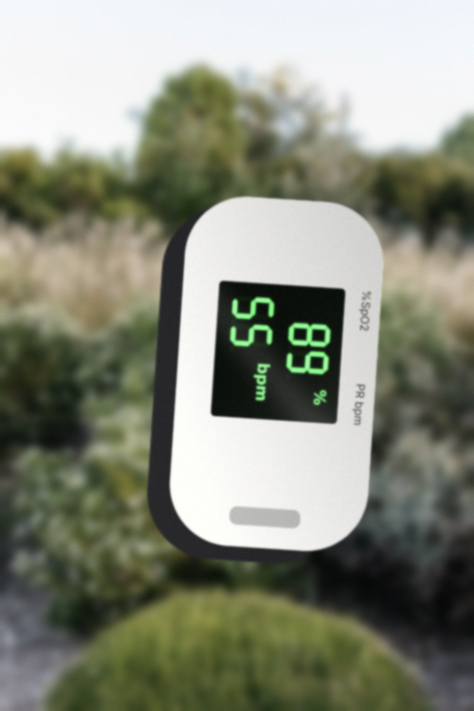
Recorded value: {"value": 89, "unit": "%"}
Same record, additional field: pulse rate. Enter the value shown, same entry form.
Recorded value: {"value": 55, "unit": "bpm"}
